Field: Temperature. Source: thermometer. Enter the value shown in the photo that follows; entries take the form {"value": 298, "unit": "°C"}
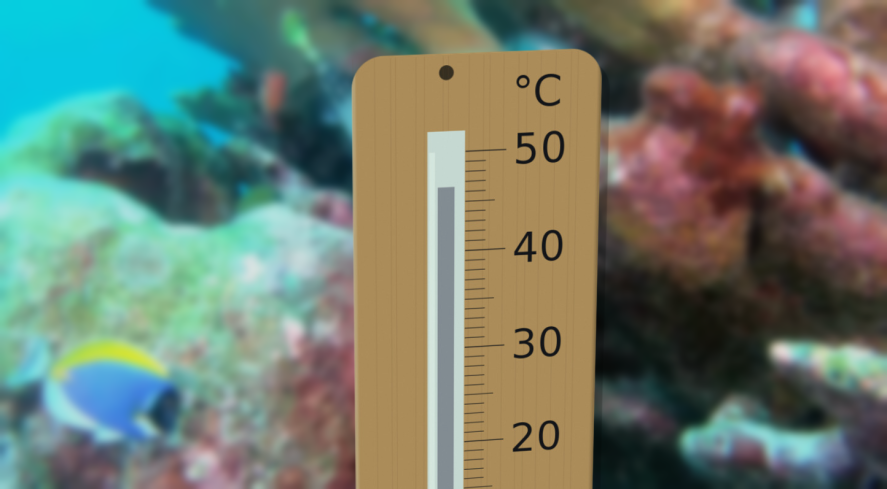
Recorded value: {"value": 46.5, "unit": "°C"}
